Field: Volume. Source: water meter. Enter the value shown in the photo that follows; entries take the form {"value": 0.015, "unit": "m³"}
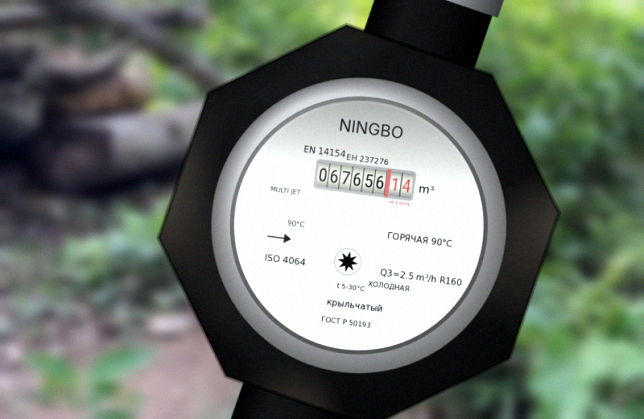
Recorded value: {"value": 67656.14, "unit": "m³"}
